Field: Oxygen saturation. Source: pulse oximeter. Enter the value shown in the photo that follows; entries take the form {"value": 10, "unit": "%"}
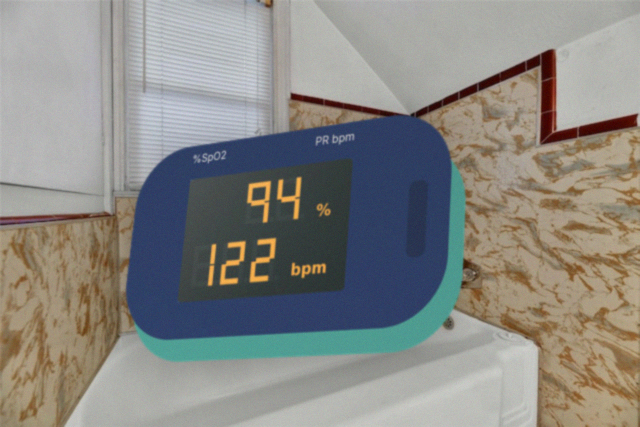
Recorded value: {"value": 94, "unit": "%"}
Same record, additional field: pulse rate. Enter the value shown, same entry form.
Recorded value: {"value": 122, "unit": "bpm"}
